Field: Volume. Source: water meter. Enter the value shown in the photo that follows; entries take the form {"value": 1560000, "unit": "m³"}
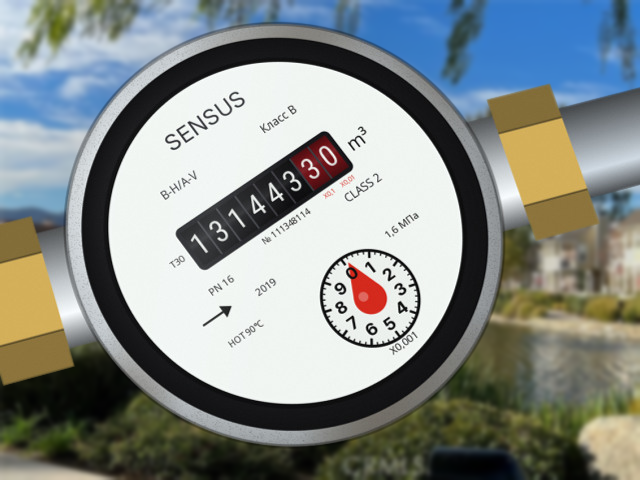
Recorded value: {"value": 131443.300, "unit": "m³"}
